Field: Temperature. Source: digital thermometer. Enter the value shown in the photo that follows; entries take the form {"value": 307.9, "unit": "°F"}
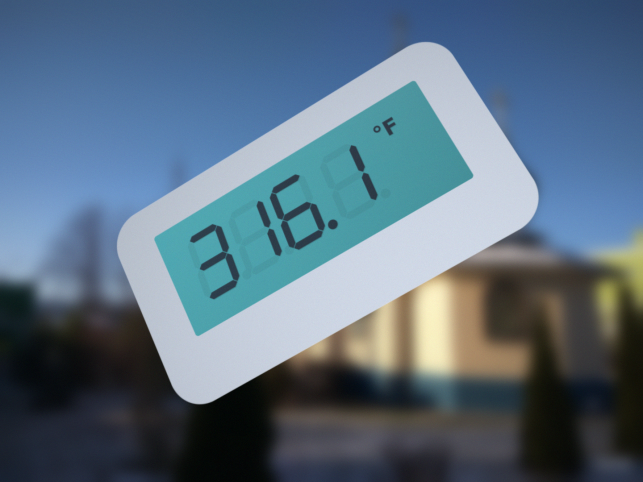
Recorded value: {"value": 316.1, "unit": "°F"}
